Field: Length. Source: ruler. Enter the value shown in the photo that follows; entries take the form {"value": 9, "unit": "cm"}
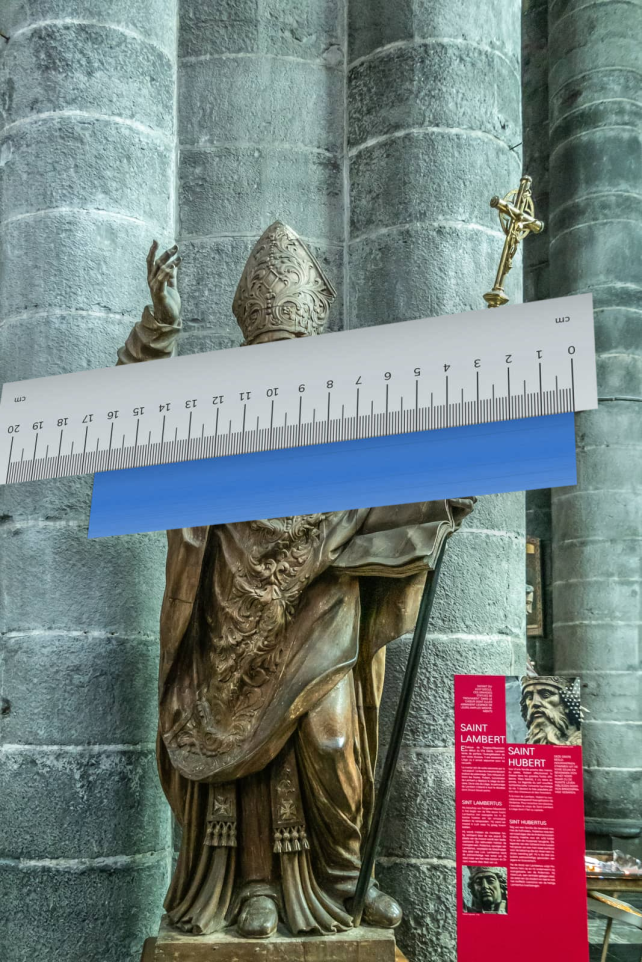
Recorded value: {"value": 16.5, "unit": "cm"}
